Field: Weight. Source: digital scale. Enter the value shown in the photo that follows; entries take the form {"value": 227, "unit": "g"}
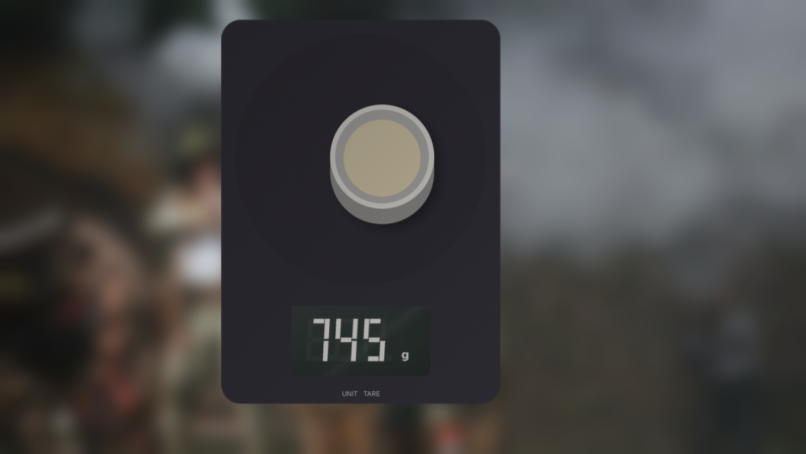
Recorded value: {"value": 745, "unit": "g"}
